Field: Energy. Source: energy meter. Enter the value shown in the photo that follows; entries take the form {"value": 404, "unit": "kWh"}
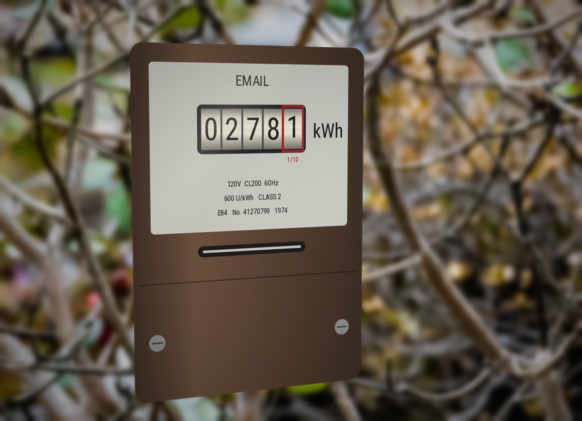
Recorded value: {"value": 278.1, "unit": "kWh"}
